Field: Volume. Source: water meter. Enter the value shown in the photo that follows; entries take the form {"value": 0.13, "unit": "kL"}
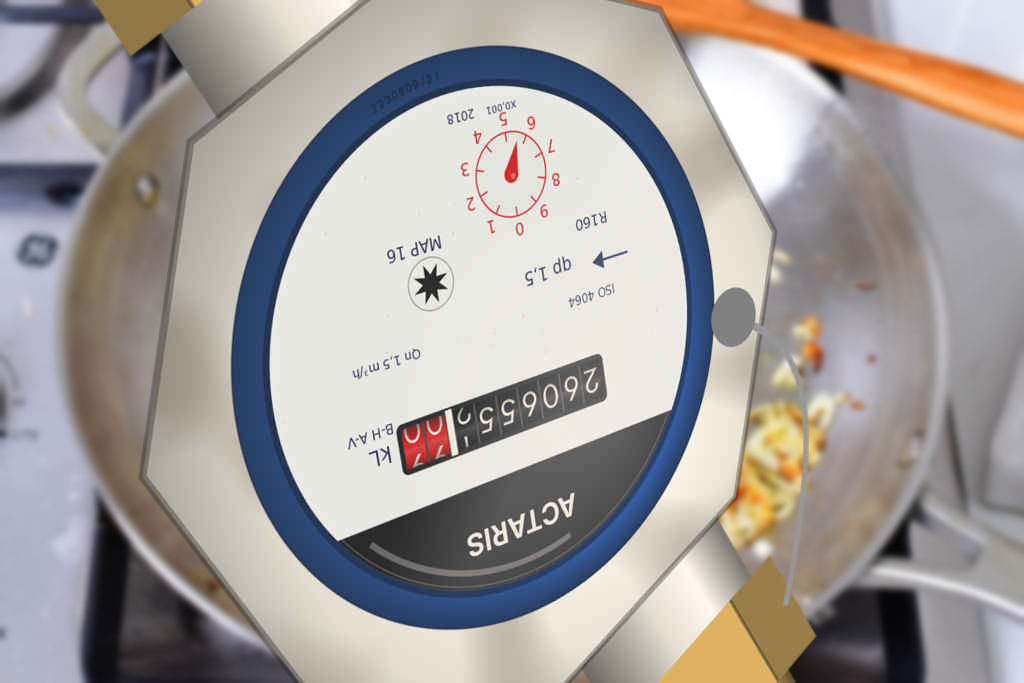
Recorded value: {"value": 2606551.995, "unit": "kL"}
